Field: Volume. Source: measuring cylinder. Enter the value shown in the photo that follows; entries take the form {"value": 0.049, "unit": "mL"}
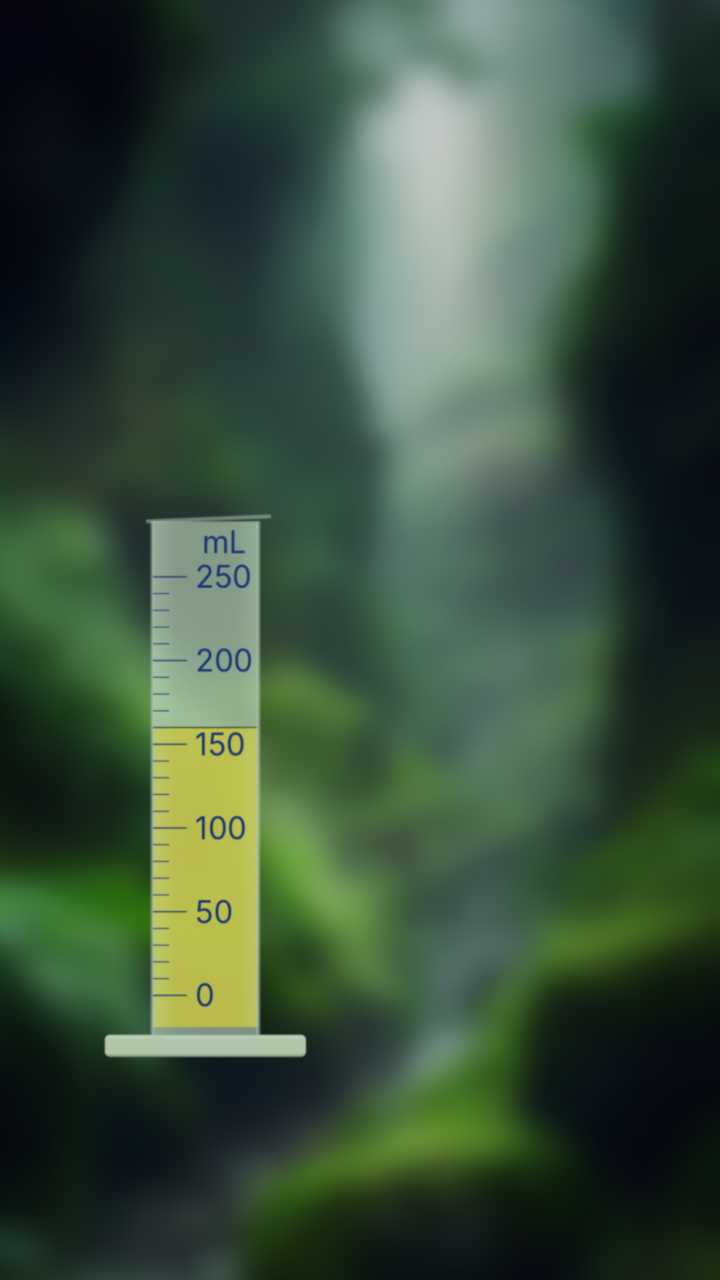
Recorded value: {"value": 160, "unit": "mL"}
